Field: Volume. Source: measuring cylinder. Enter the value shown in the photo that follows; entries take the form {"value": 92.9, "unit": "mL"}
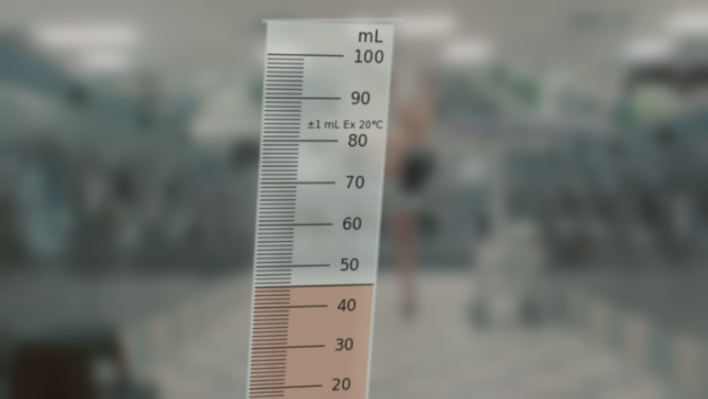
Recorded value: {"value": 45, "unit": "mL"}
